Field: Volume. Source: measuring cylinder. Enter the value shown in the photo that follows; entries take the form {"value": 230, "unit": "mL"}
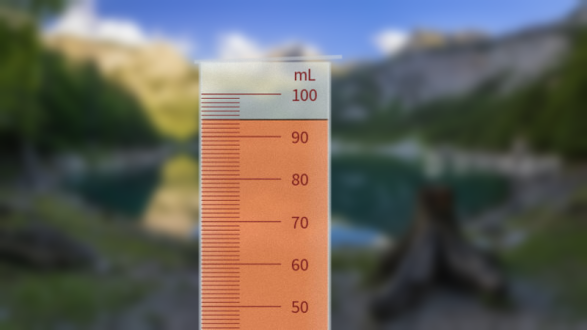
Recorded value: {"value": 94, "unit": "mL"}
